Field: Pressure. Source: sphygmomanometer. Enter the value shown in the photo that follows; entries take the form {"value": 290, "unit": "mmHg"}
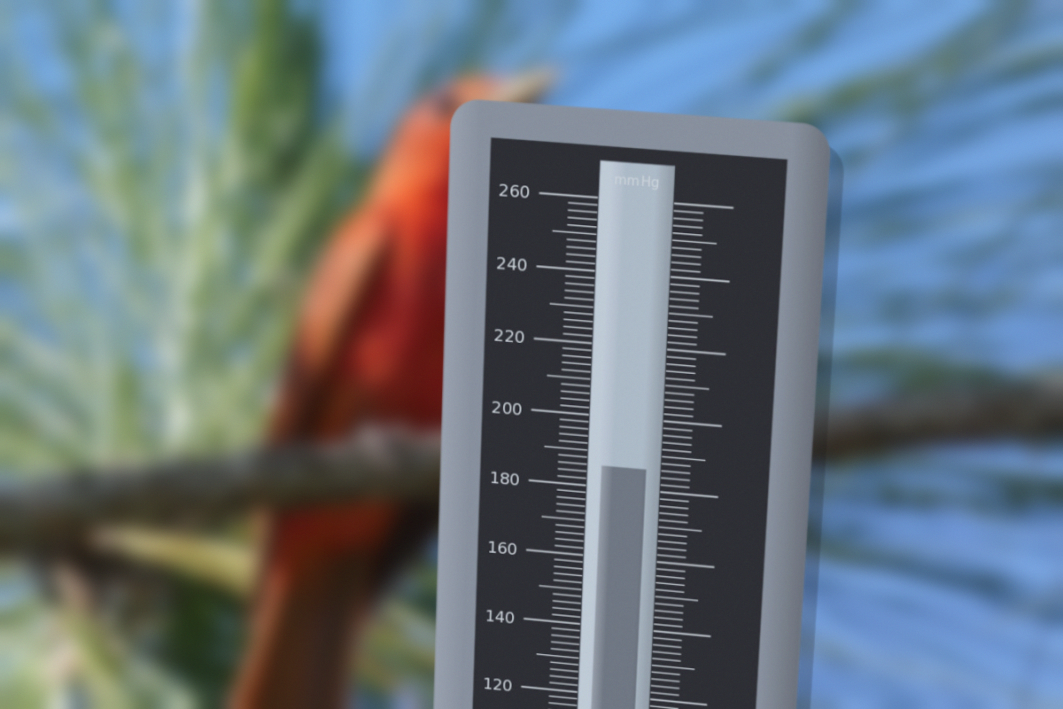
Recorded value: {"value": 186, "unit": "mmHg"}
